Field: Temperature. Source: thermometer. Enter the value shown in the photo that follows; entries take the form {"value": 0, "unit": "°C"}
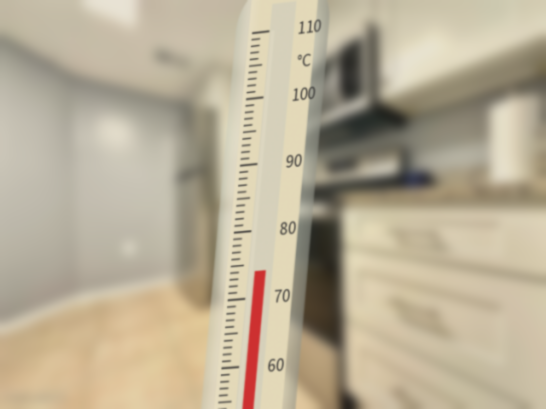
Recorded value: {"value": 74, "unit": "°C"}
